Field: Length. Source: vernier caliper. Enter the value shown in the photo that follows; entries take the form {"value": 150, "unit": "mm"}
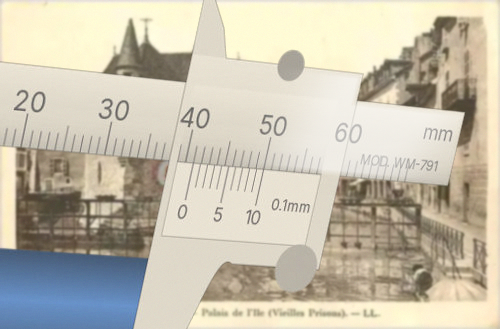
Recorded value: {"value": 41.0, "unit": "mm"}
